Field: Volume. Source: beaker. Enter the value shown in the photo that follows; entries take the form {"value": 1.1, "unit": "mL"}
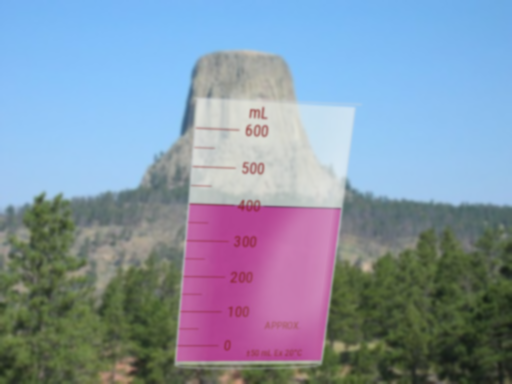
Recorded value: {"value": 400, "unit": "mL"}
